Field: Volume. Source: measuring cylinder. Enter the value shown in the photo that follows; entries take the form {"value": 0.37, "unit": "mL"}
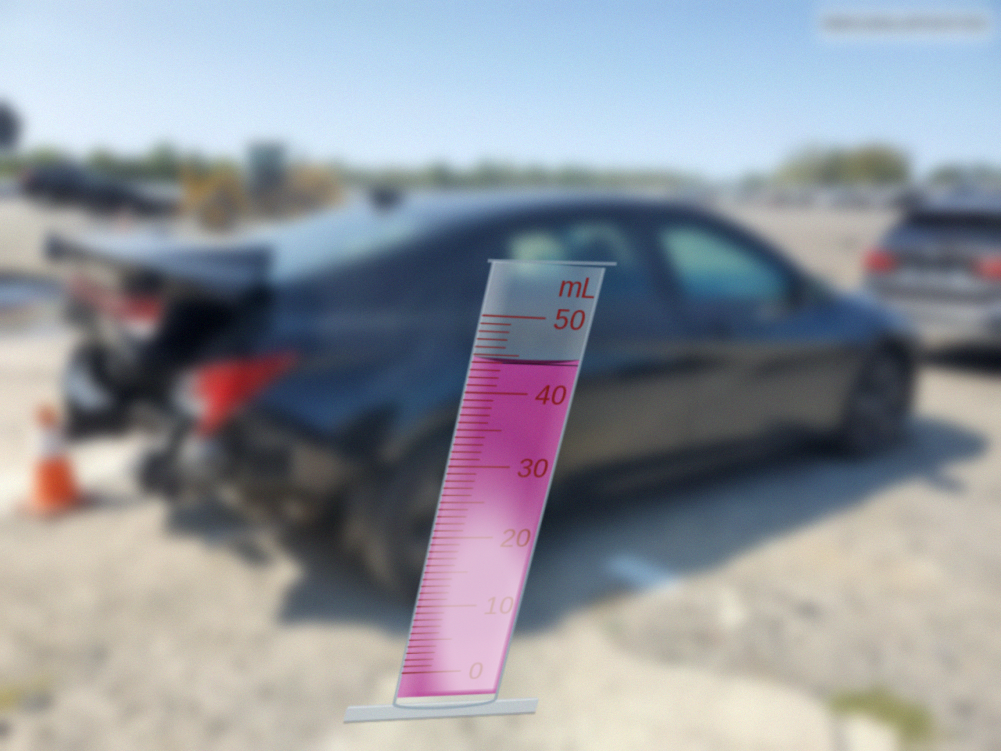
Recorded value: {"value": 44, "unit": "mL"}
